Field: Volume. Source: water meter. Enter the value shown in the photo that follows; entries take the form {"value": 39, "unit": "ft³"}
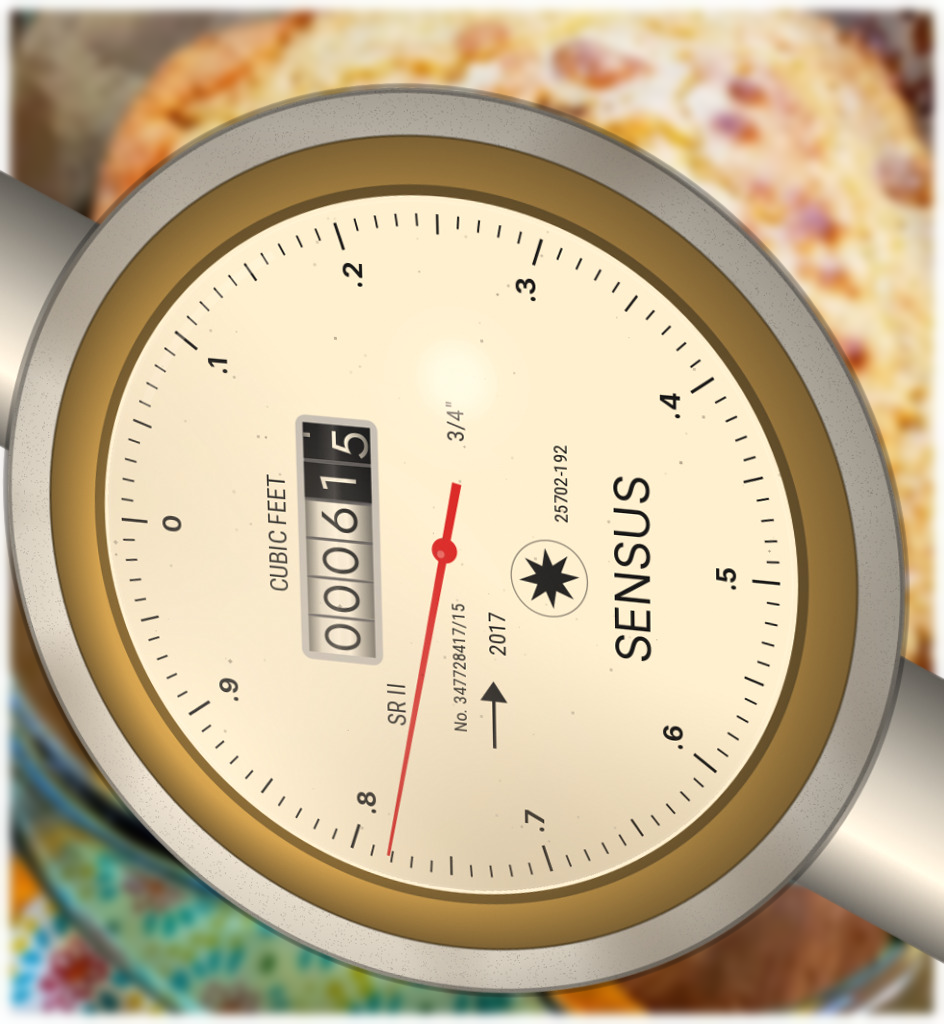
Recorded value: {"value": 614.78, "unit": "ft³"}
